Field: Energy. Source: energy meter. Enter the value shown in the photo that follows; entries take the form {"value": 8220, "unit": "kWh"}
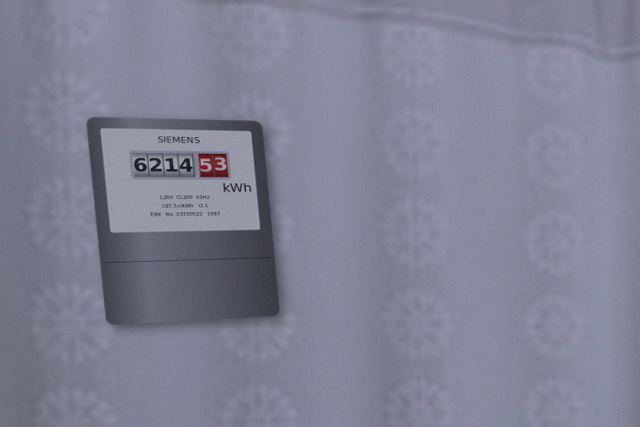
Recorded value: {"value": 6214.53, "unit": "kWh"}
